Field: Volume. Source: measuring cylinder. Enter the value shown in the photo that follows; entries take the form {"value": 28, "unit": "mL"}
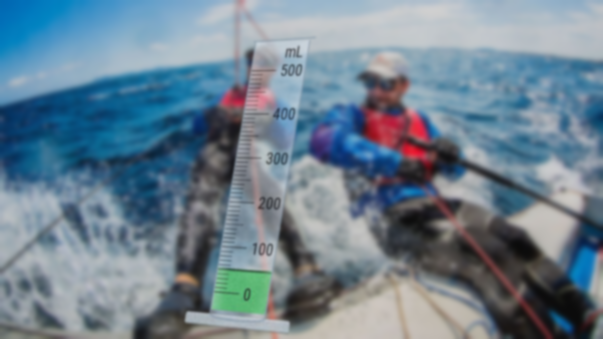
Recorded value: {"value": 50, "unit": "mL"}
